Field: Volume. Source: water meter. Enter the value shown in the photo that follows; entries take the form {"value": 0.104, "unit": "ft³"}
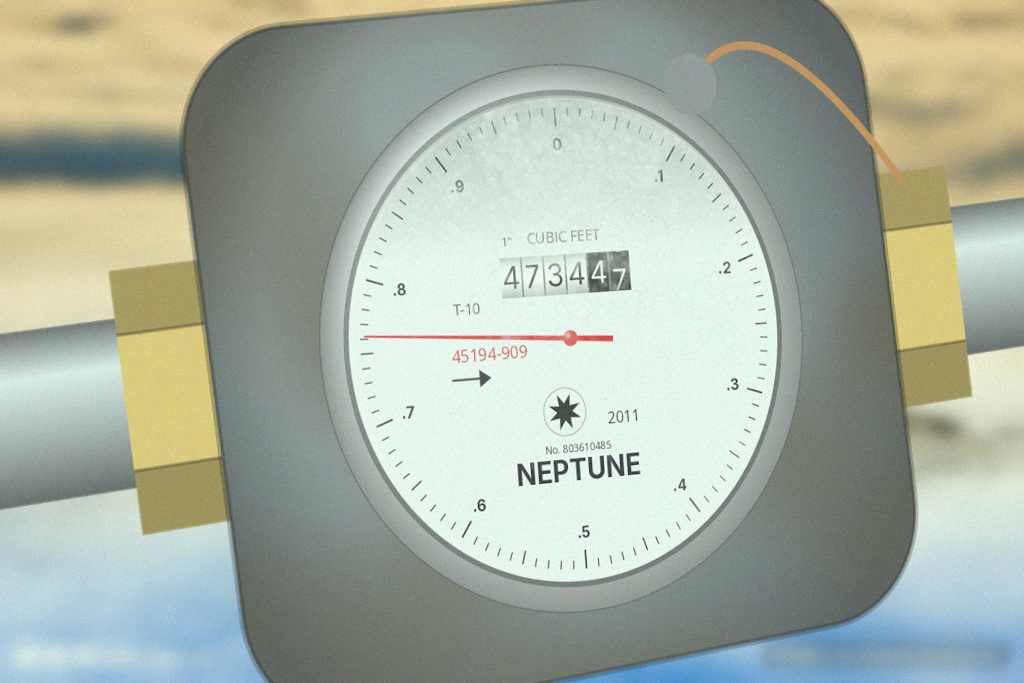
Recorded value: {"value": 473446.76, "unit": "ft³"}
